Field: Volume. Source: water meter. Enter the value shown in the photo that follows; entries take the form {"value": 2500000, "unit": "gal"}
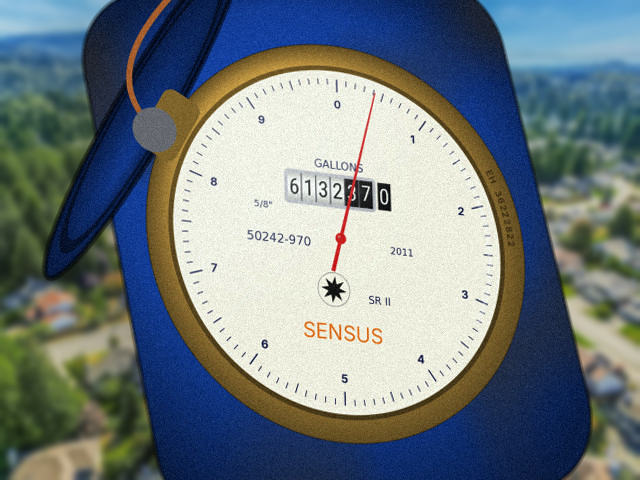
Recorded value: {"value": 6132370.4, "unit": "gal"}
